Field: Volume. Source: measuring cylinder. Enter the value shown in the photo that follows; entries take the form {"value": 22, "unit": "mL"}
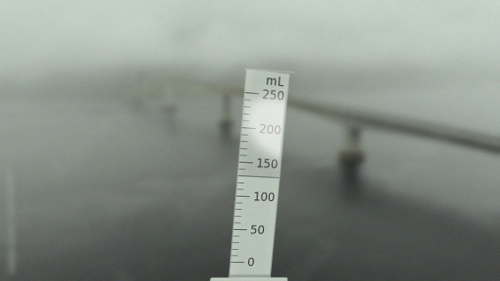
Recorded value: {"value": 130, "unit": "mL"}
